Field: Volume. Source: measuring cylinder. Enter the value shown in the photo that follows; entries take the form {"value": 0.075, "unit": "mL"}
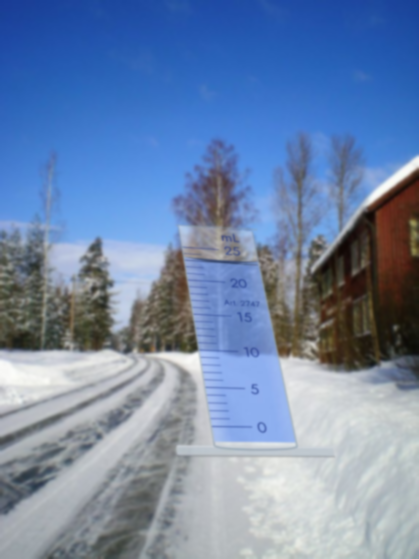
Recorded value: {"value": 23, "unit": "mL"}
